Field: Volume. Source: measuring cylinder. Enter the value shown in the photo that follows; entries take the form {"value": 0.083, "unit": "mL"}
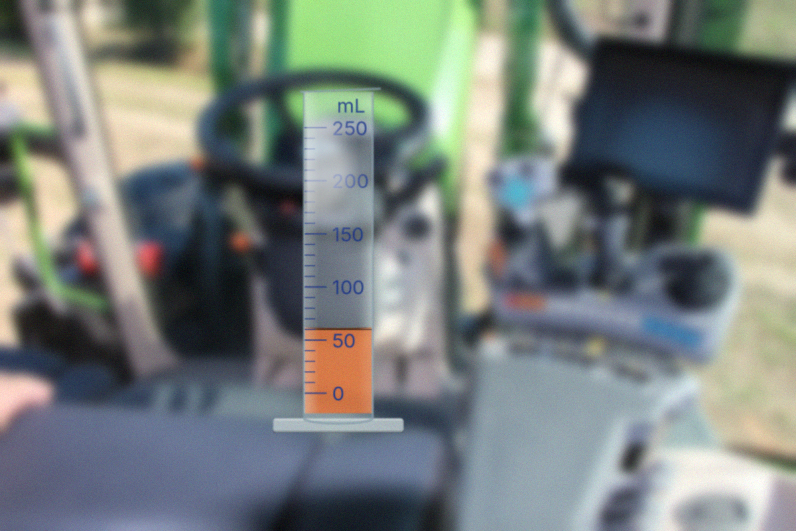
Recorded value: {"value": 60, "unit": "mL"}
